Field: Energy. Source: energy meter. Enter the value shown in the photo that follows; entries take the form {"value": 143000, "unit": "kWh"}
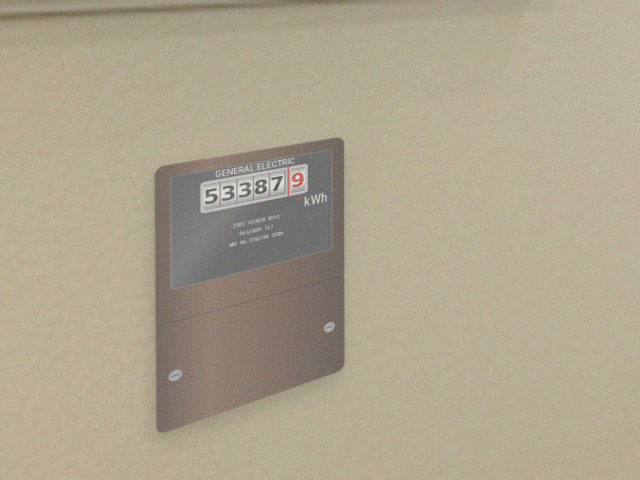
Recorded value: {"value": 53387.9, "unit": "kWh"}
